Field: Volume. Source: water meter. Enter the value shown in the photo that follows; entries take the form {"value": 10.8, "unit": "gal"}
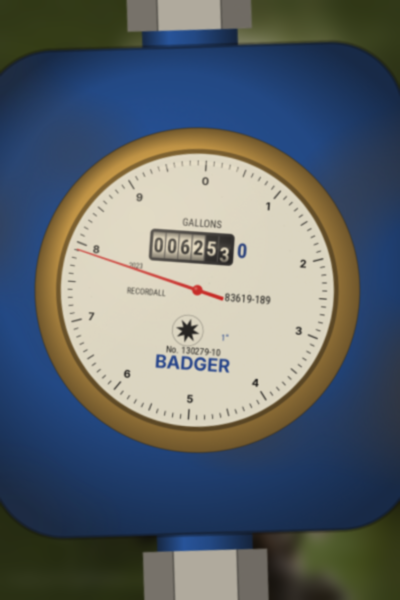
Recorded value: {"value": 62527.9, "unit": "gal"}
